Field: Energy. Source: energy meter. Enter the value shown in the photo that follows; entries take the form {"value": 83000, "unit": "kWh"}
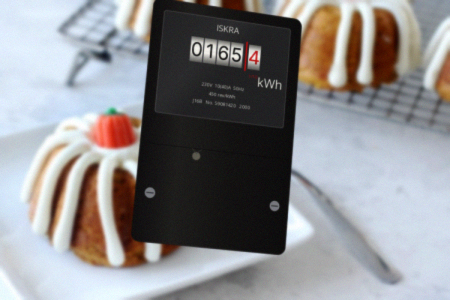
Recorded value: {"value": 165.4, "unit": "kWh"}
